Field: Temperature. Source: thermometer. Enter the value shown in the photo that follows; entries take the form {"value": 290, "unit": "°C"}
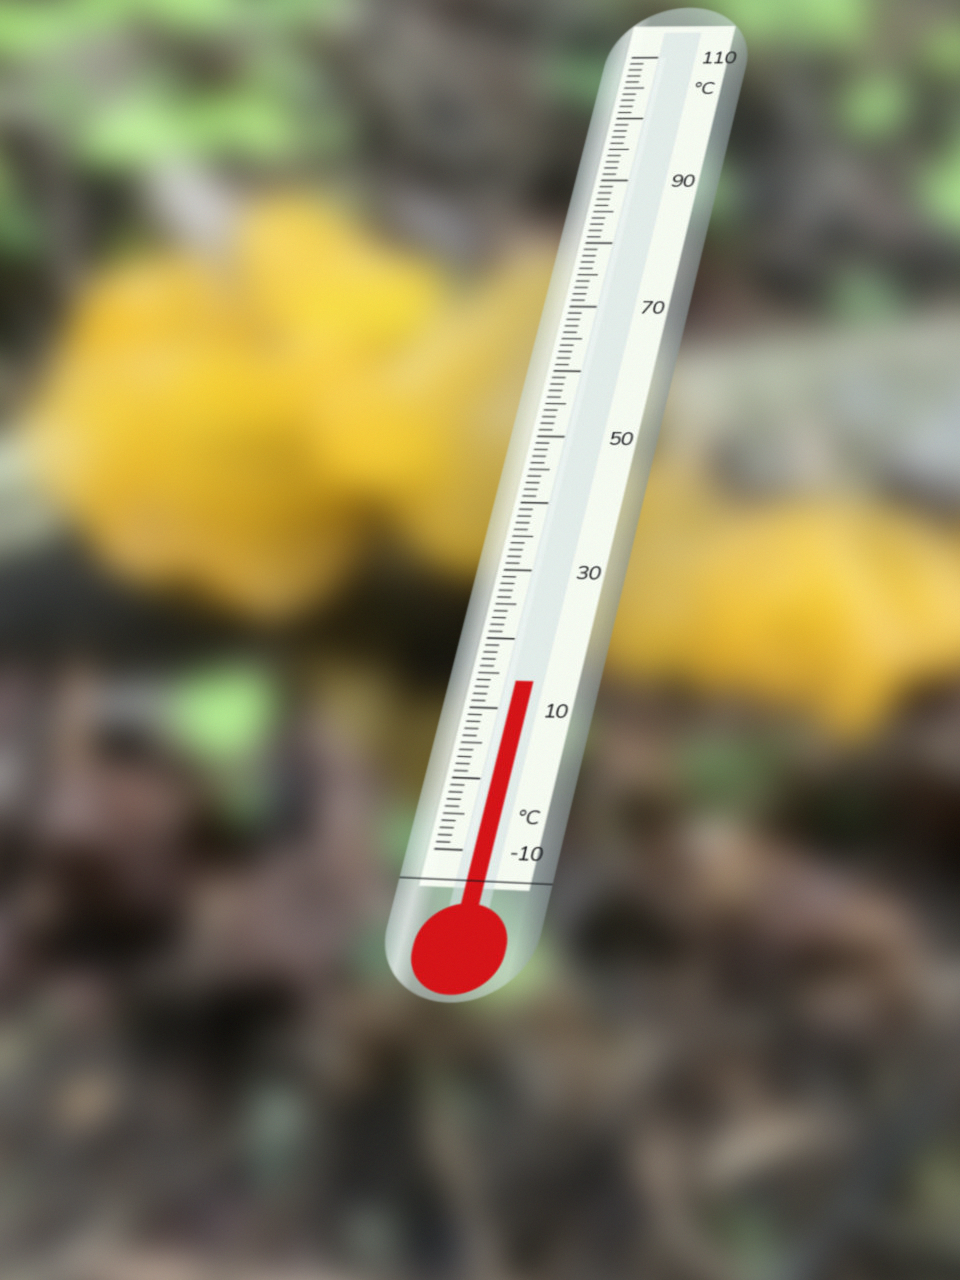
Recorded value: {"value": 14, "unit": "°C"}
